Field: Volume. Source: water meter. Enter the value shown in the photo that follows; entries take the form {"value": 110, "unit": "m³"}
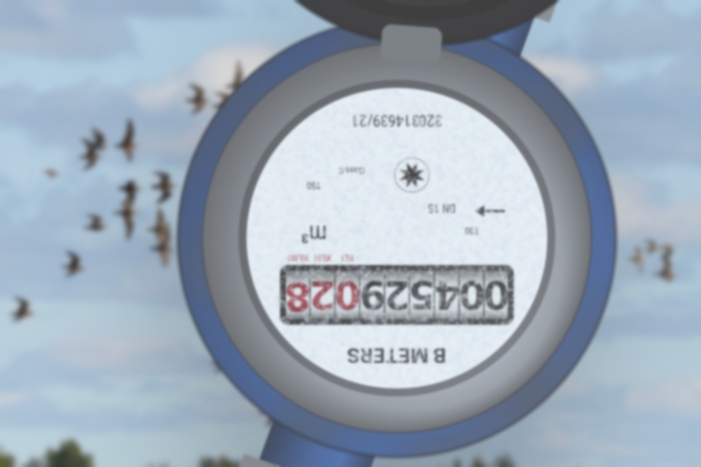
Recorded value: {"value": 4529.028, "unit": "m³"}
